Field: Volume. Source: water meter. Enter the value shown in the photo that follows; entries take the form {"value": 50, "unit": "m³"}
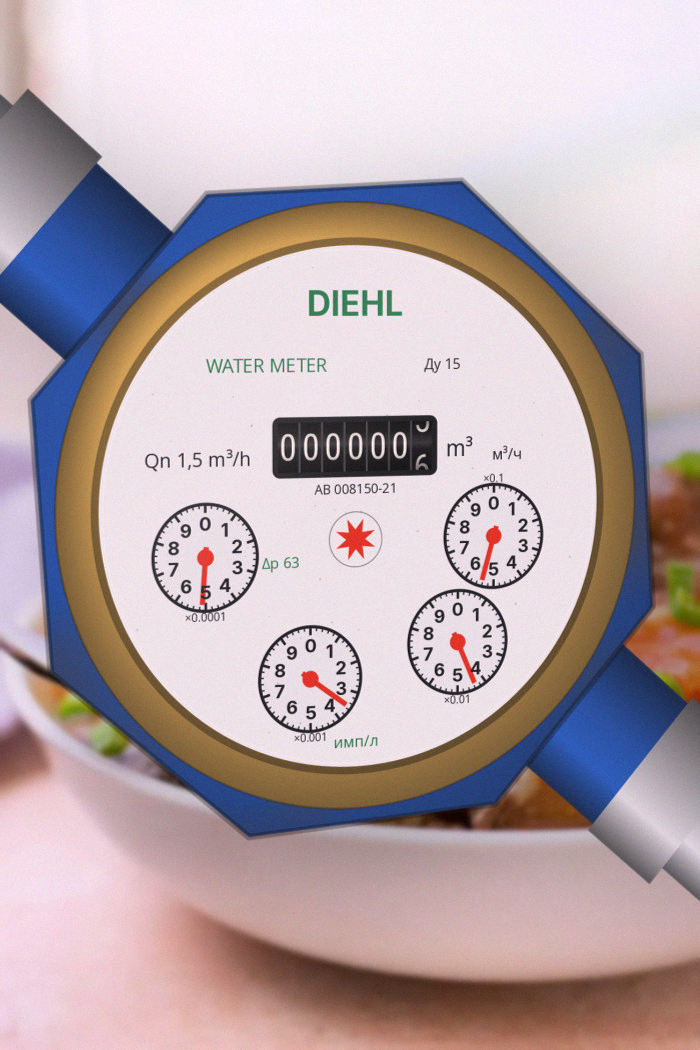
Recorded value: {"value": 5.5435, "unit": "m³"}
